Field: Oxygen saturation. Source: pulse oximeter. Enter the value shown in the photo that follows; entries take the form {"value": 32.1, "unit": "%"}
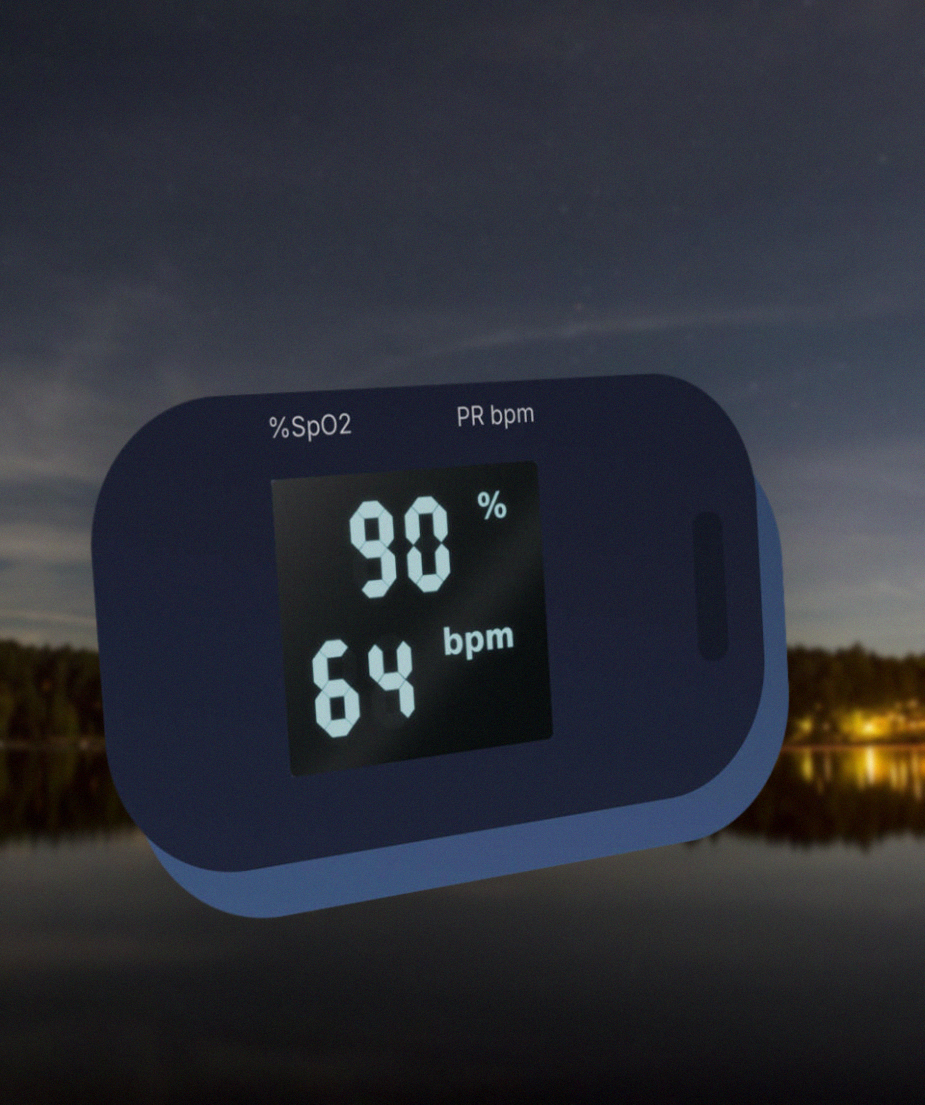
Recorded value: {"value": 90, "unit": "%"}
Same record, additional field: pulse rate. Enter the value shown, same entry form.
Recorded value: {"value": 64, "unit": "bpm"}
